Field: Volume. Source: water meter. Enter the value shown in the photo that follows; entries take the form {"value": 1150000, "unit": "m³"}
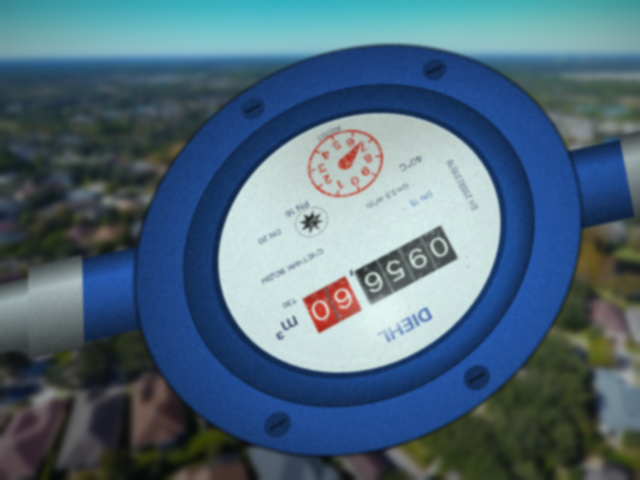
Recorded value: {"value": 956.606, "unit": "m³"}
